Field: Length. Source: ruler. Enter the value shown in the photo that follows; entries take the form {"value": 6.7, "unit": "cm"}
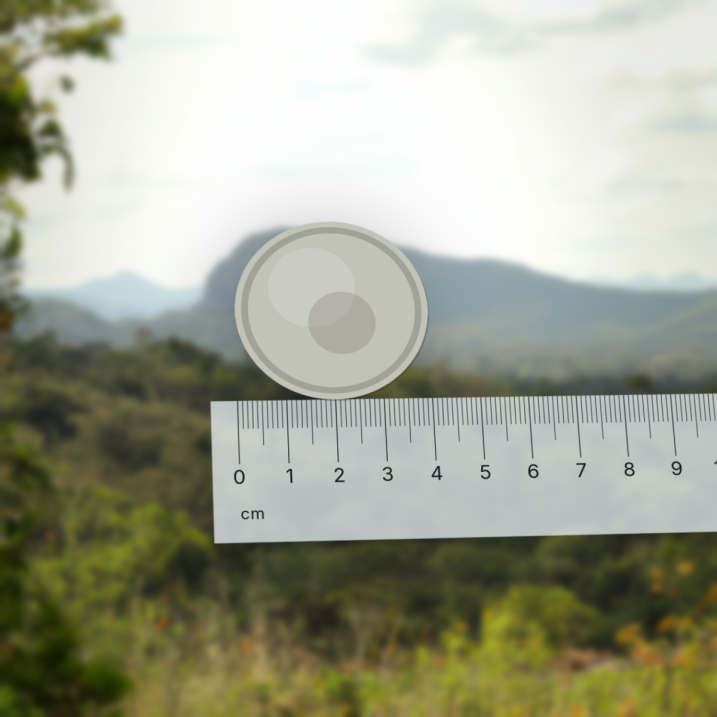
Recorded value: {"value": 4, "unit": "cm"}
